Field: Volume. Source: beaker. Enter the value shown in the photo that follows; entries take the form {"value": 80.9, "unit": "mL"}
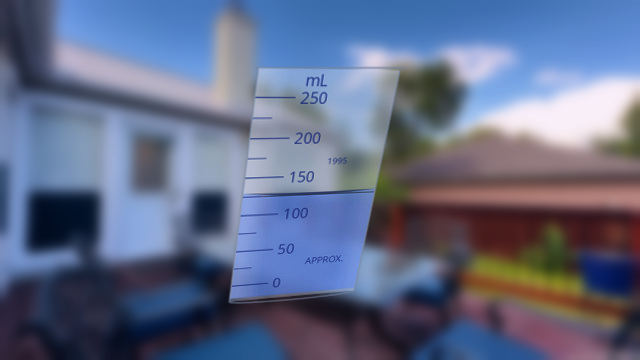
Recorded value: {"value": 125, "unit": "mL"}
